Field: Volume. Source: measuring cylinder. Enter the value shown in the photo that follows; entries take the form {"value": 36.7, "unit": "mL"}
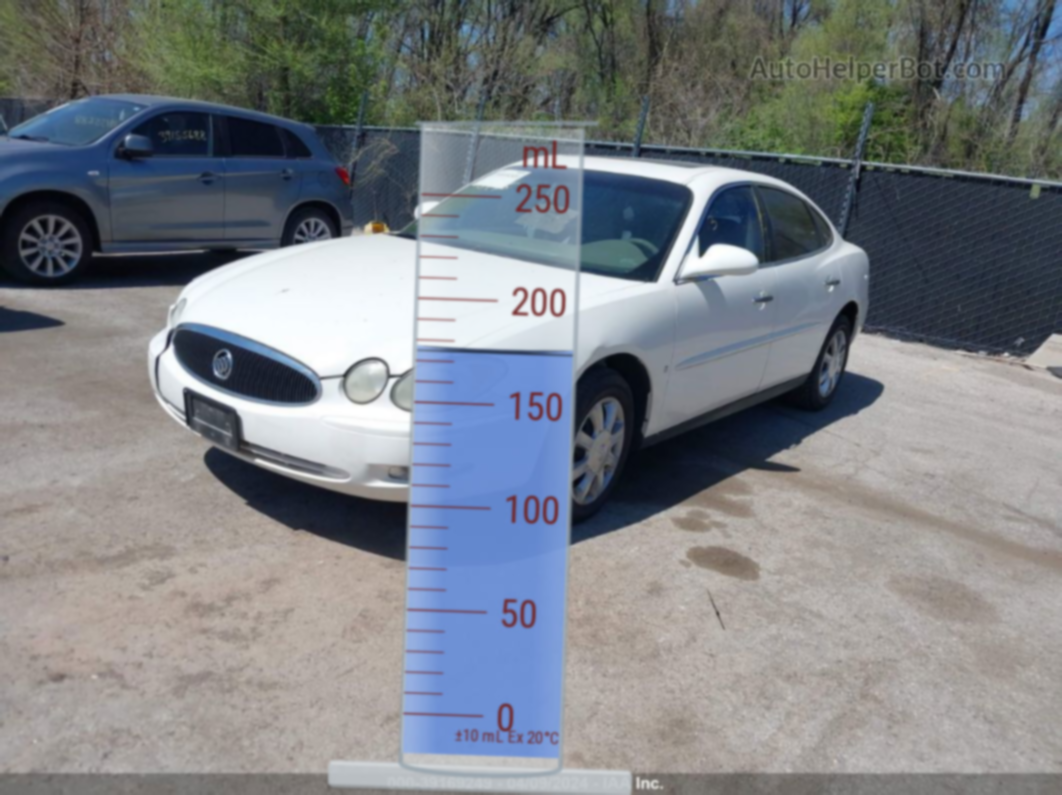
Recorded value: {"value": 175, "unit": "mL"}
